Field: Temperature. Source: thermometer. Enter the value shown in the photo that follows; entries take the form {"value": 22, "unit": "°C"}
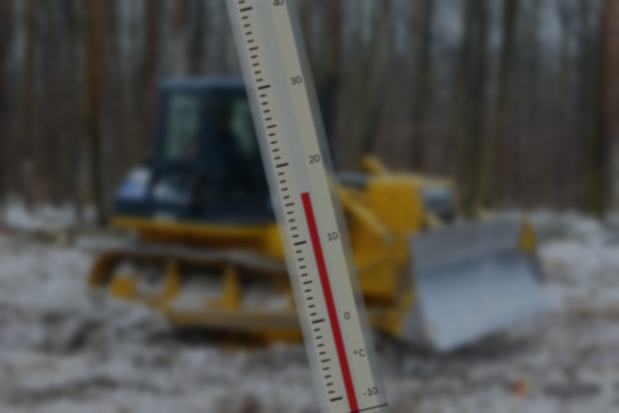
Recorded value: {"value": 16, "unit": "°C"}
